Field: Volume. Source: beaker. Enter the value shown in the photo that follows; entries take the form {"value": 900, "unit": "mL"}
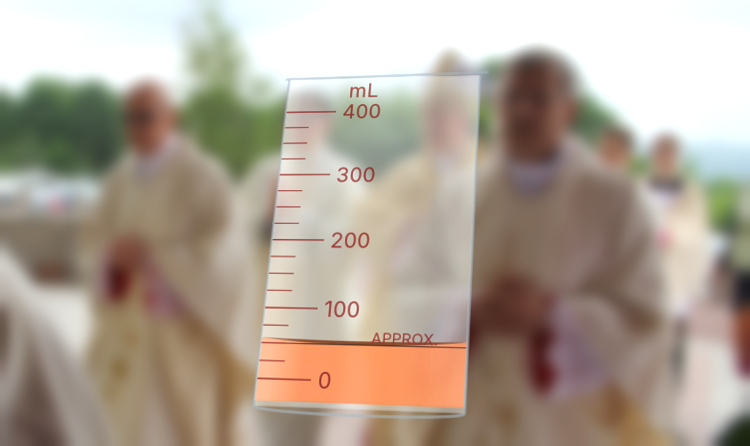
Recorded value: {"value": 50, "unit": "mL"}
